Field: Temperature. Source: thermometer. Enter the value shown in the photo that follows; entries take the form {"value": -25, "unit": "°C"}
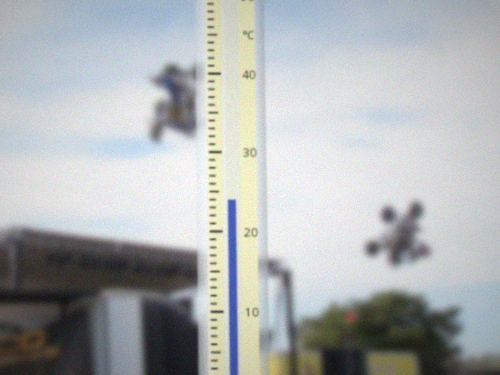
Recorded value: {"value": 24, "unit": "°C"}
